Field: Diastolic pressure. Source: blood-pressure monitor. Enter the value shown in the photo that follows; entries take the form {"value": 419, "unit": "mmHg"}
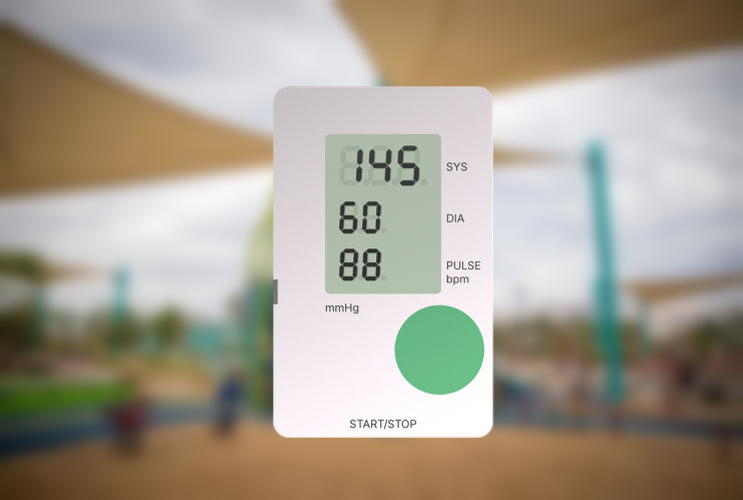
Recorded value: {"value": 60, "unit": "mmHg"}
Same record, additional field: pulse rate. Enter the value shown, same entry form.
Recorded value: {"value": 88, "unit": "bpm"}
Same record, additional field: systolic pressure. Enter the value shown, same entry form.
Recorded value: {"value": 145, "unit": "mmHg"}
